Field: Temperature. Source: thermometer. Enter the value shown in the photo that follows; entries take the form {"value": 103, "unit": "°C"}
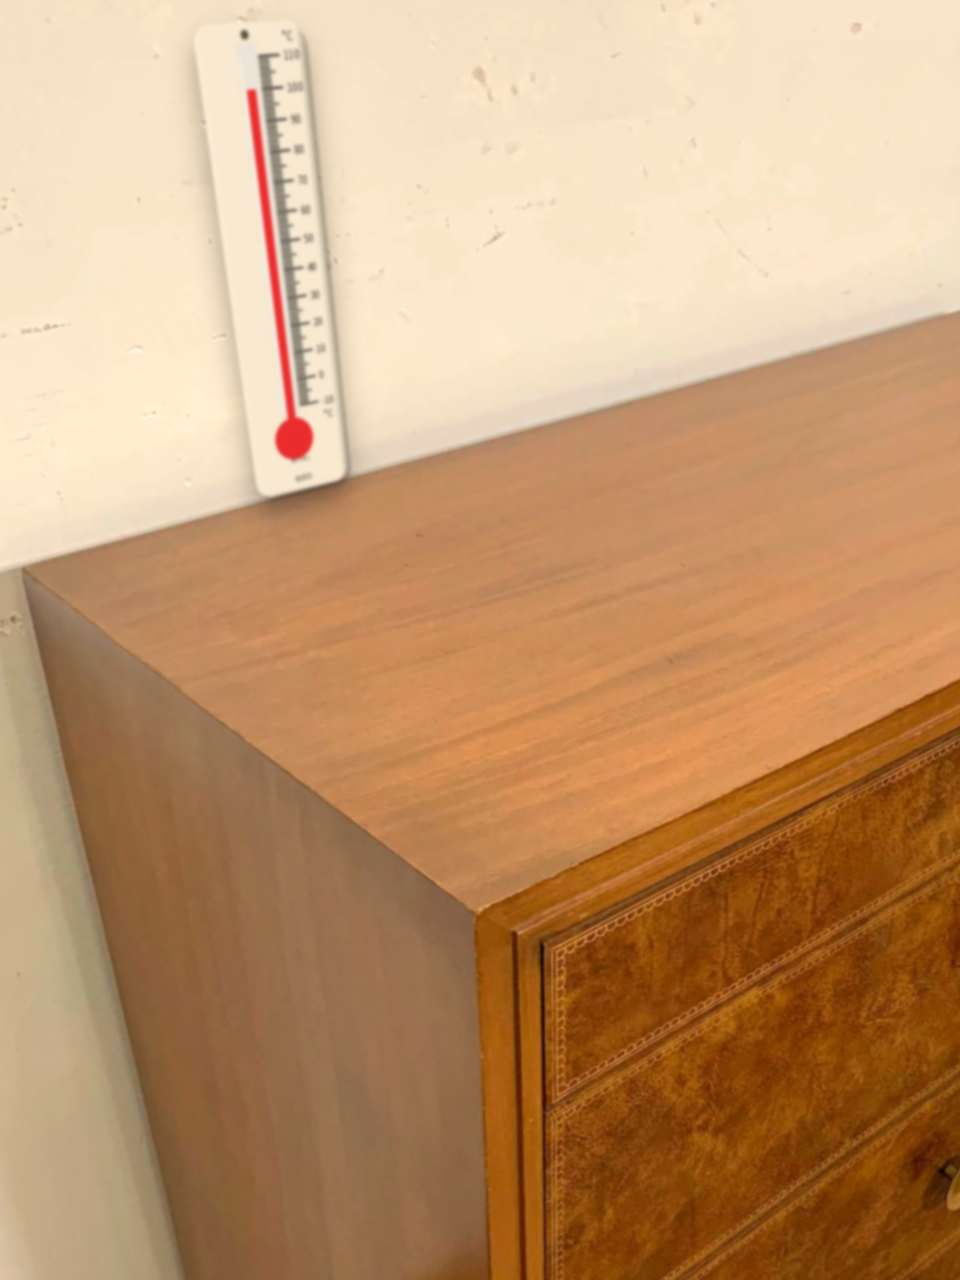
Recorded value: {"value": 100, "unit": "°C"}
